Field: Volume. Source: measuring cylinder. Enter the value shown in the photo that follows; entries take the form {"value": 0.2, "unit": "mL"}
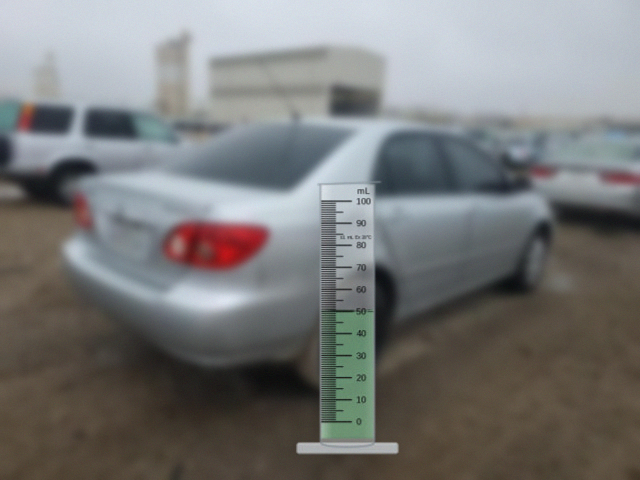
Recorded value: {"value": 50, "unit": "mL"}
